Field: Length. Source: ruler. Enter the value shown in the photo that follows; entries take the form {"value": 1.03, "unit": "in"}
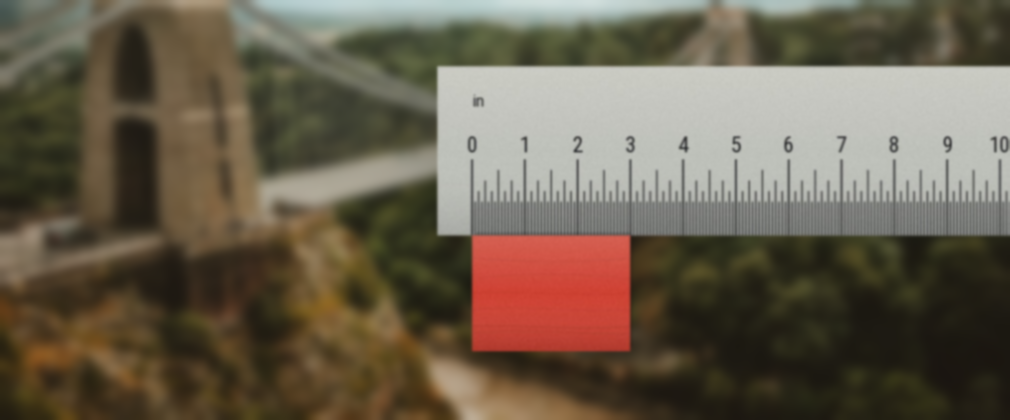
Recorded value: {"value": 3, "unit": "in"}
